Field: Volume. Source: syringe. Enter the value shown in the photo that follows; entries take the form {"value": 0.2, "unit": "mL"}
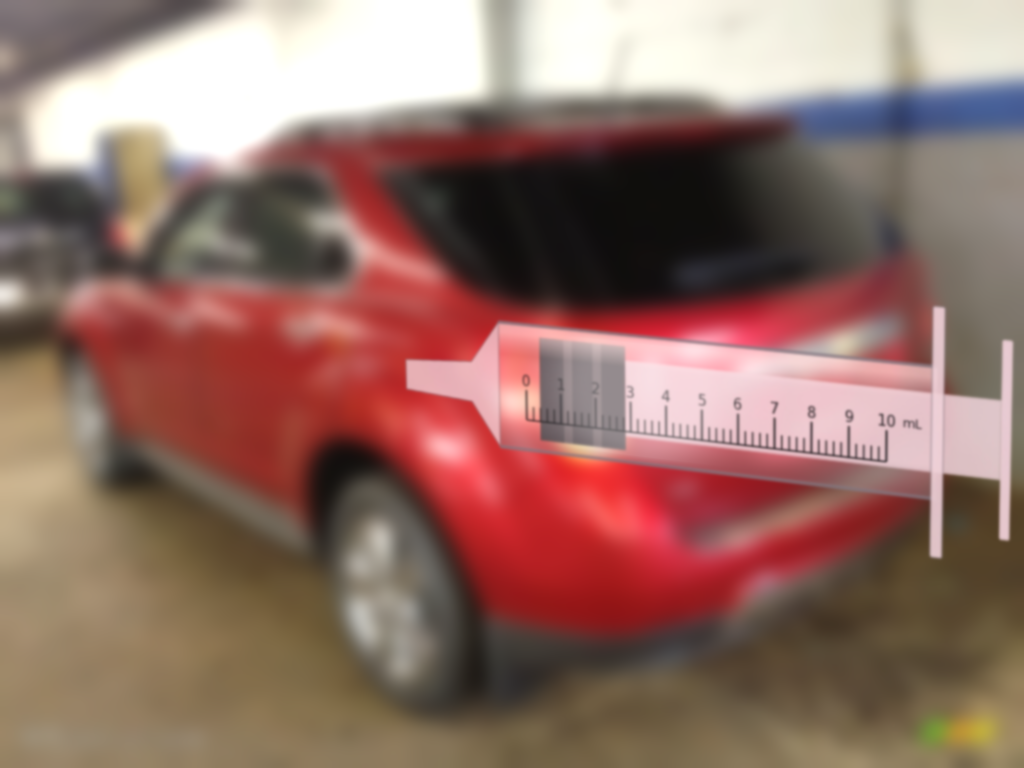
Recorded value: {"value": 0.4, "unit": "mL"}
